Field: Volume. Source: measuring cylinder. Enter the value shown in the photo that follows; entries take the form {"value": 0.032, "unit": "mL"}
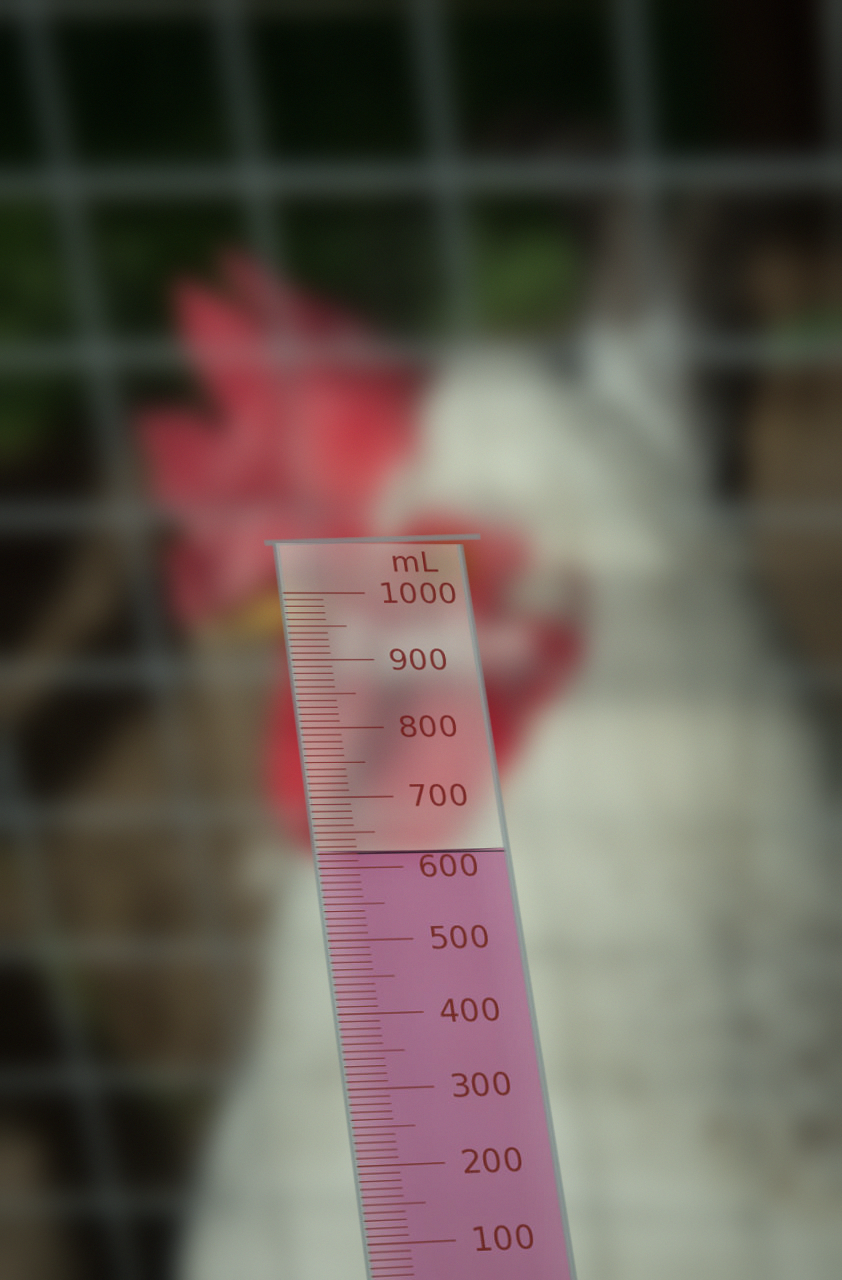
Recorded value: {"value": 620, "unit": "mL"}
